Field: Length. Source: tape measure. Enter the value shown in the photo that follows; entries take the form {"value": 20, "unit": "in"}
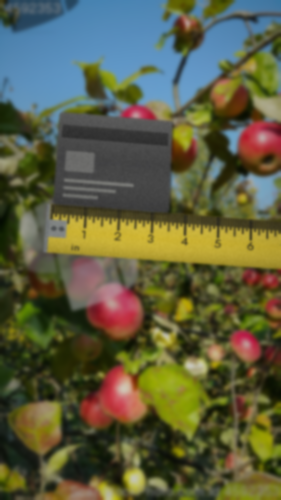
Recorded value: {"value": 3.5, "unit": "in"}
